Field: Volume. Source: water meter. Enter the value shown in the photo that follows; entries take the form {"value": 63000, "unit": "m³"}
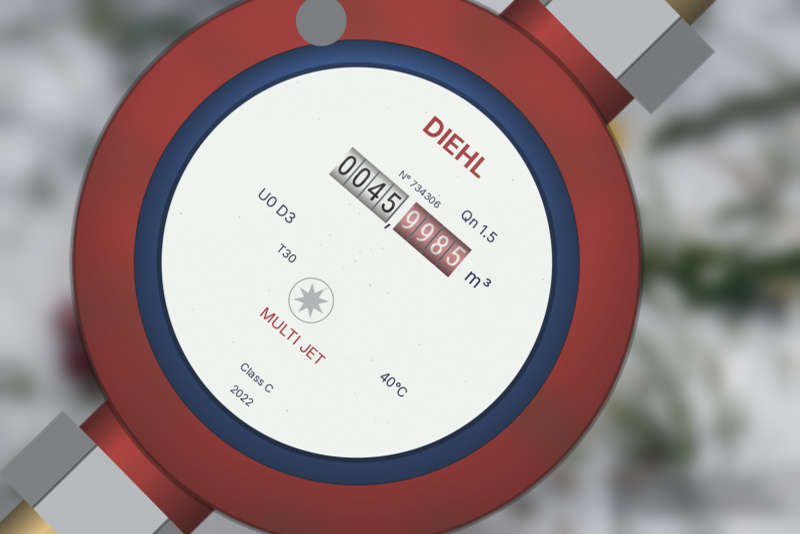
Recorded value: {"value": 45.9985, "unit": "m³"}
